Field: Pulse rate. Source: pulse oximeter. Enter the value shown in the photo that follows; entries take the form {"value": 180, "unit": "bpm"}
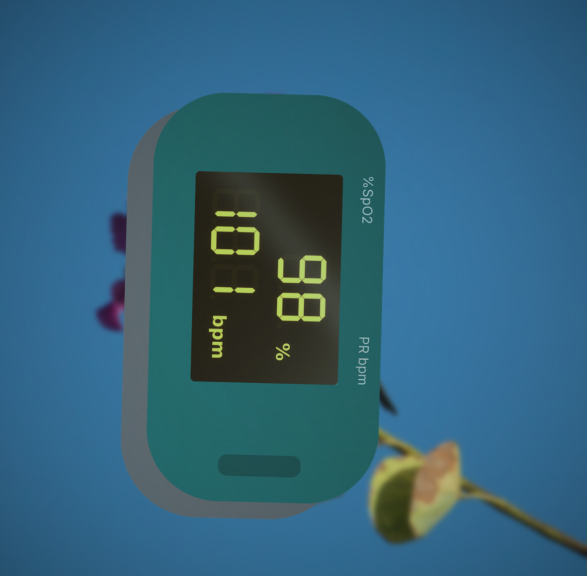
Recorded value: {"value": 101, "unit": "bpm"}
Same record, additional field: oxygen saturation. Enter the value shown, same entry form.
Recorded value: {"value": 98, "unit": "%"}
